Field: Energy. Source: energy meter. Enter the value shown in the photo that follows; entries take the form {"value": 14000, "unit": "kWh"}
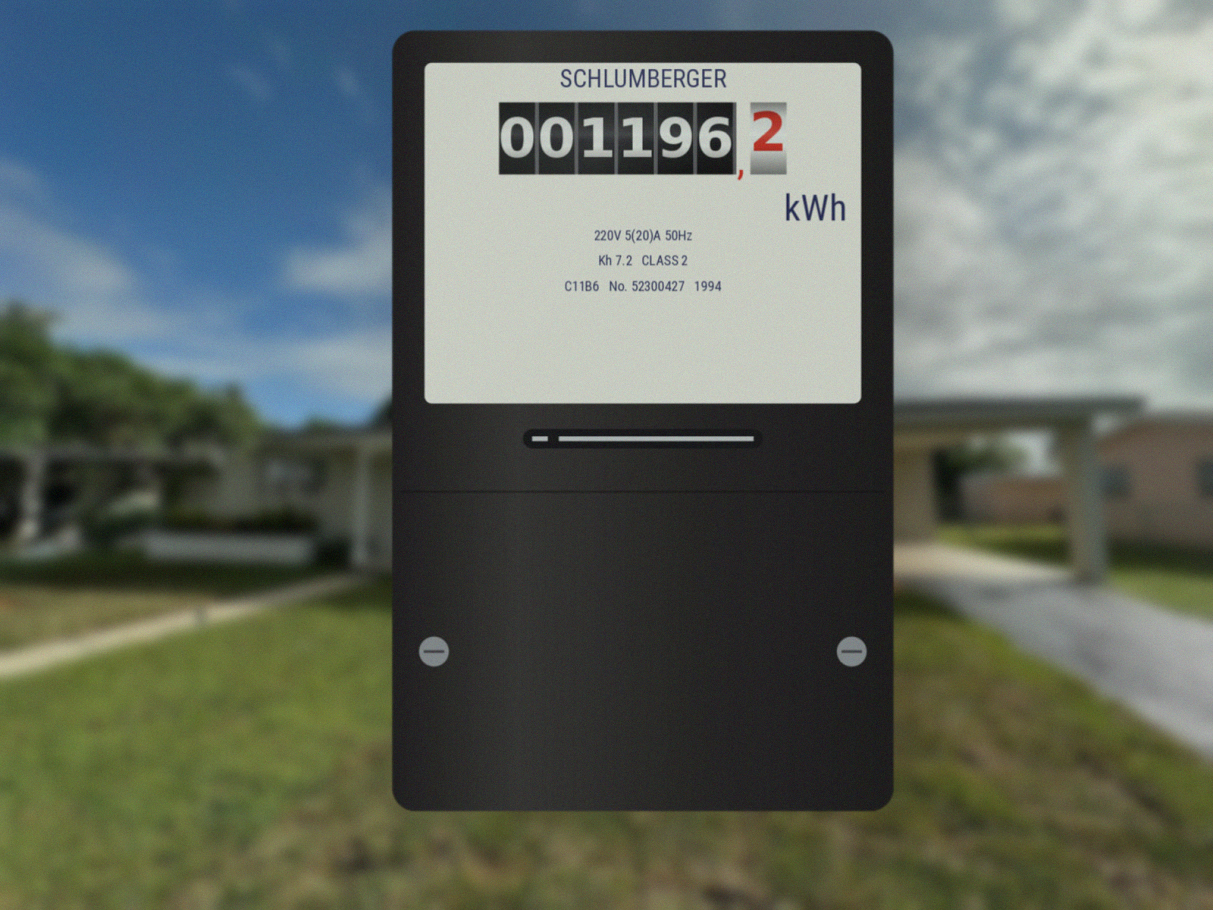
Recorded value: {"value": 1196.2, "unit": "kWh"}
